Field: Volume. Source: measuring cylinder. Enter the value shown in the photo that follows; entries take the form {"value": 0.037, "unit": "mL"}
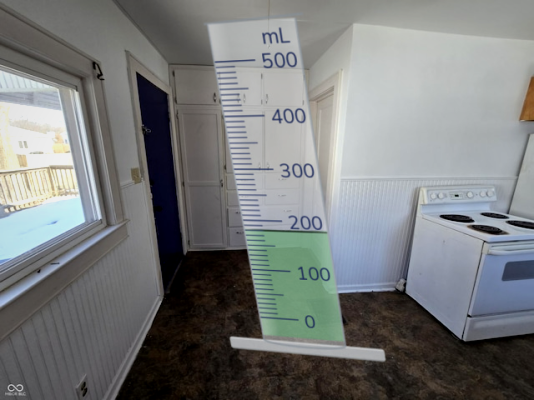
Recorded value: {"value": 180, "unit": "mL"}
